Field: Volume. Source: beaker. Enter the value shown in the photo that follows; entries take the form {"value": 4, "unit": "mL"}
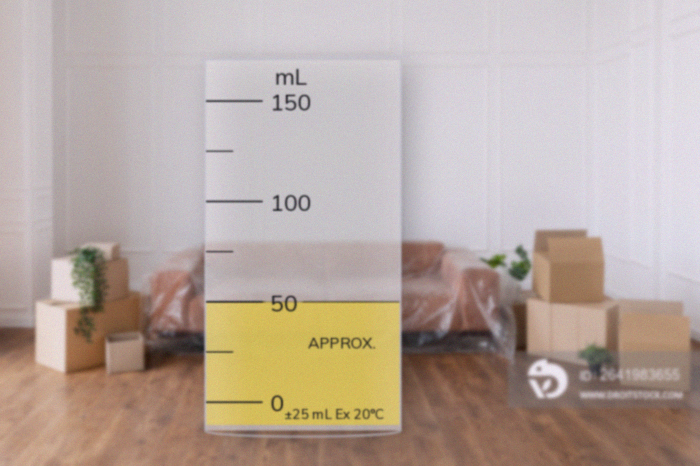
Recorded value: {"value": 50, "unit": "mL"}
